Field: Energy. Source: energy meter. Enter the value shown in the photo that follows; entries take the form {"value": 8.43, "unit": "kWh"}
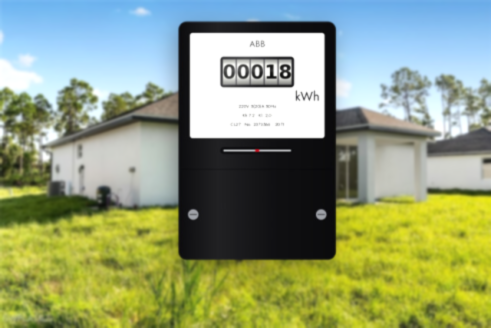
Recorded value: {"value": 18, "unit": "kWh"}
